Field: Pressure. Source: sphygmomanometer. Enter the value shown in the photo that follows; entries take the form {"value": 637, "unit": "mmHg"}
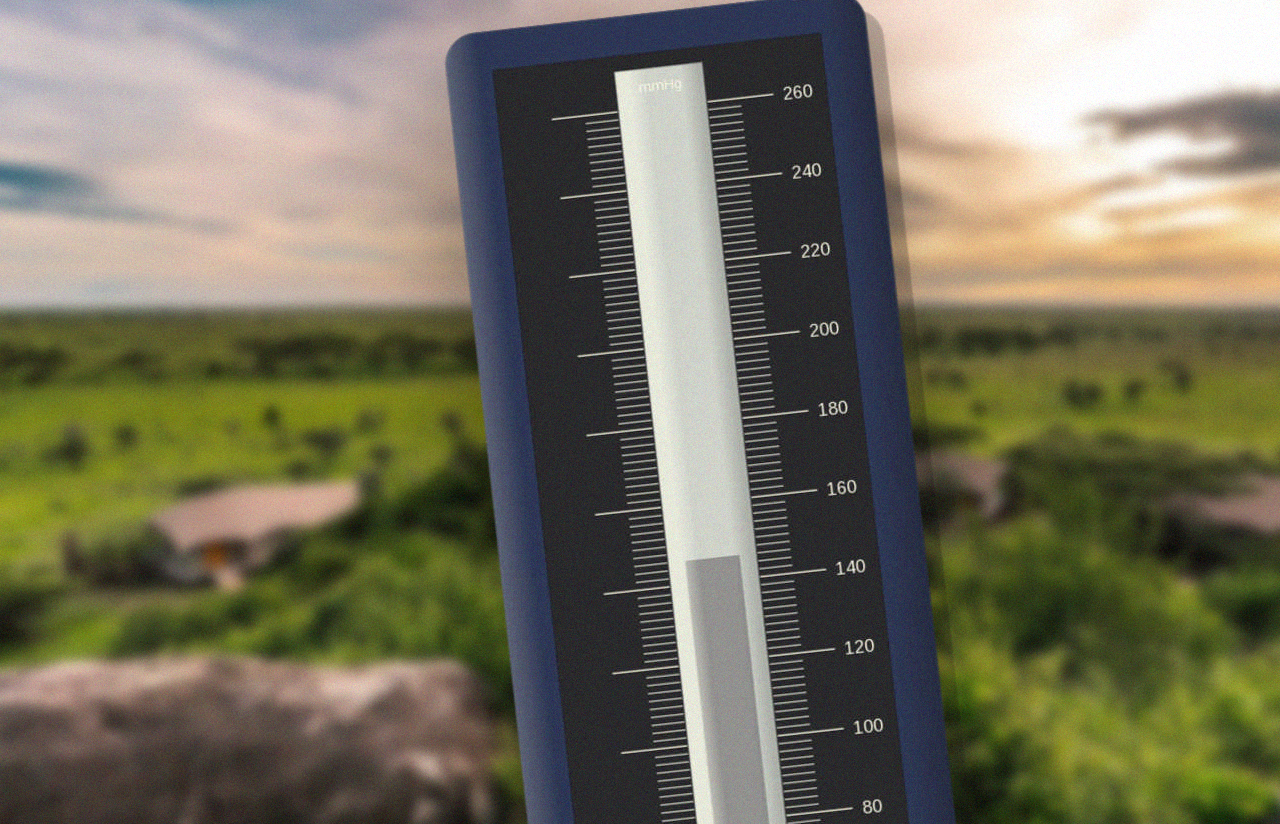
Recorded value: {"value": 146, "unit": "mmHg"}
